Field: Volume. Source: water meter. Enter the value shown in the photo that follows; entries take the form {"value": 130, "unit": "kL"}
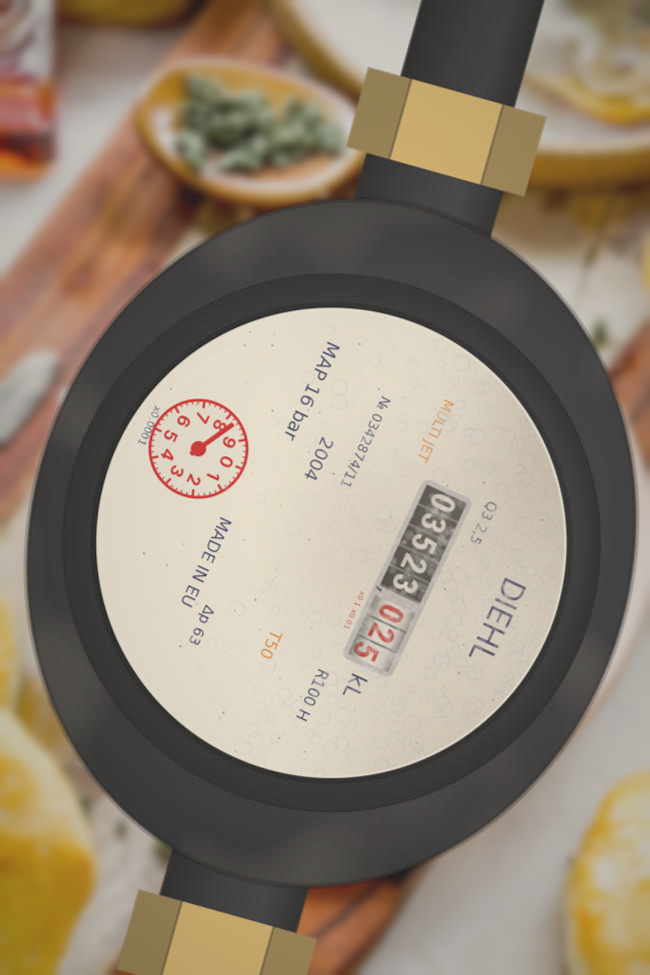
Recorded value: {"value": 3523.0248, "unit": "kL"}
